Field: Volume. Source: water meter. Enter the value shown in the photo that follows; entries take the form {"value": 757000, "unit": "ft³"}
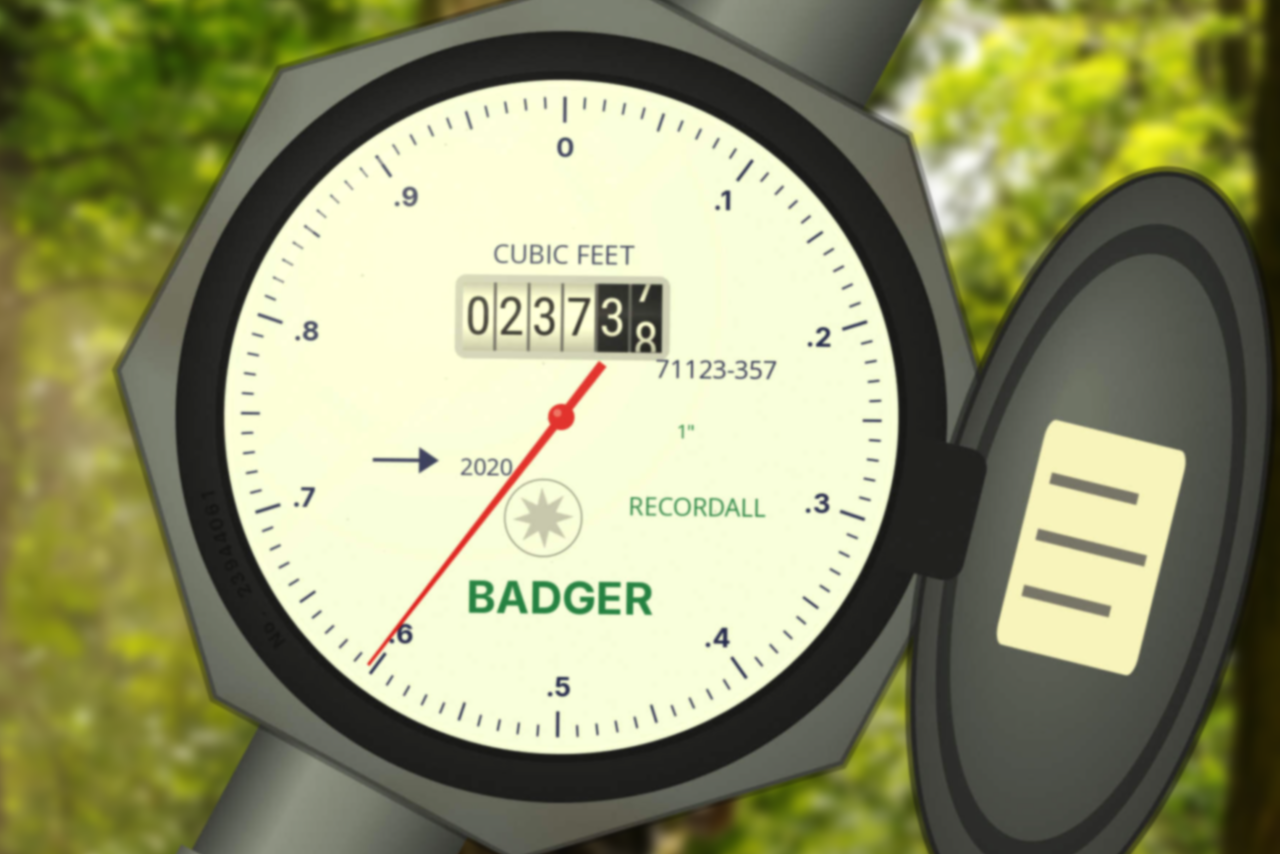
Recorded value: {"value": 23737.60, "unit": "ft³"}
